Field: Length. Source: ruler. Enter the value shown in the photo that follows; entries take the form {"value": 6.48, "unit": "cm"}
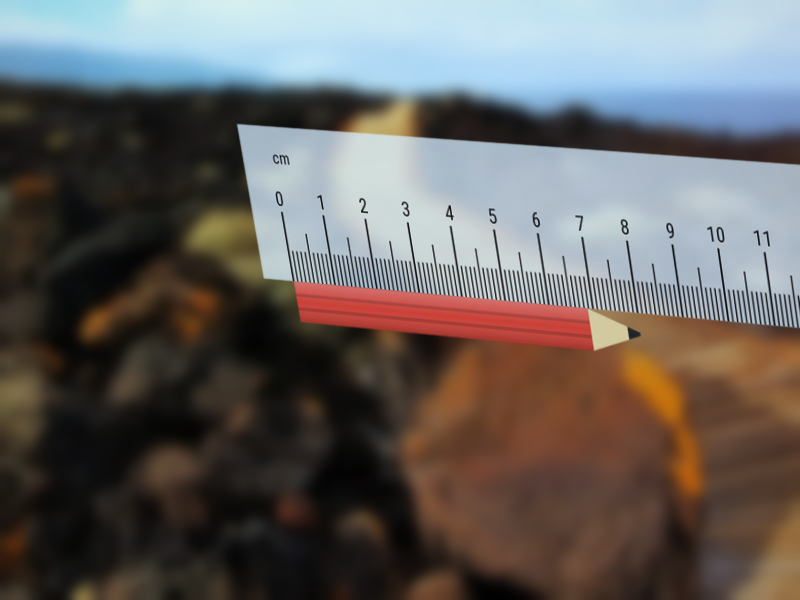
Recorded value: {"value": 8, "unit": "cm"}
